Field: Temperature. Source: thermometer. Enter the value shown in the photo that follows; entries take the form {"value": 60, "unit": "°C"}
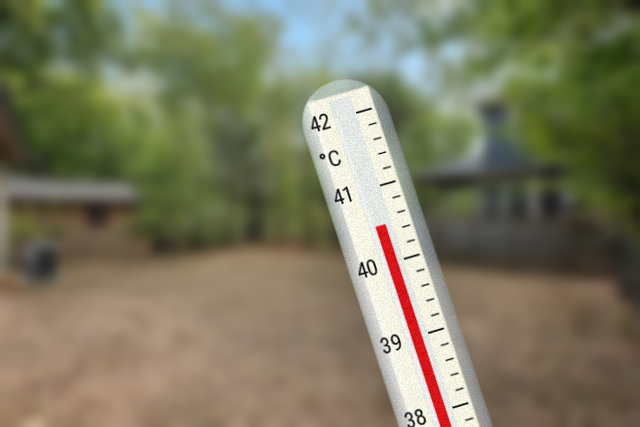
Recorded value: {"value": 40.5, "unit": "°C"}
